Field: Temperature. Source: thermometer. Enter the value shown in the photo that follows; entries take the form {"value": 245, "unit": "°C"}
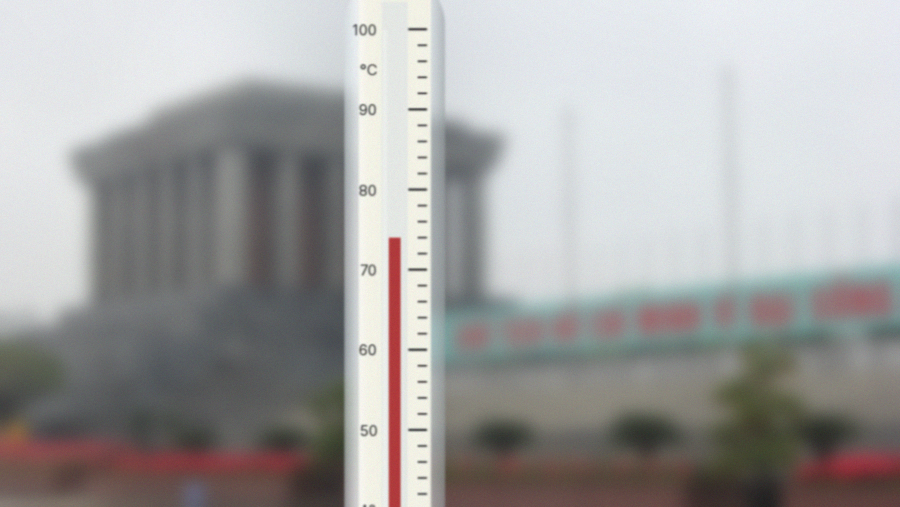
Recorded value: {"value": 74, "unit": "°C"}
